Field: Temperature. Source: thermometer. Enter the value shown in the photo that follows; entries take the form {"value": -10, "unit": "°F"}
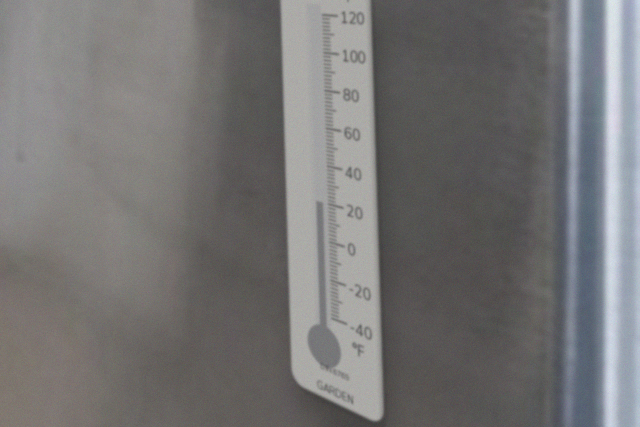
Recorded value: {"value": 20, "unit": "°F"}
